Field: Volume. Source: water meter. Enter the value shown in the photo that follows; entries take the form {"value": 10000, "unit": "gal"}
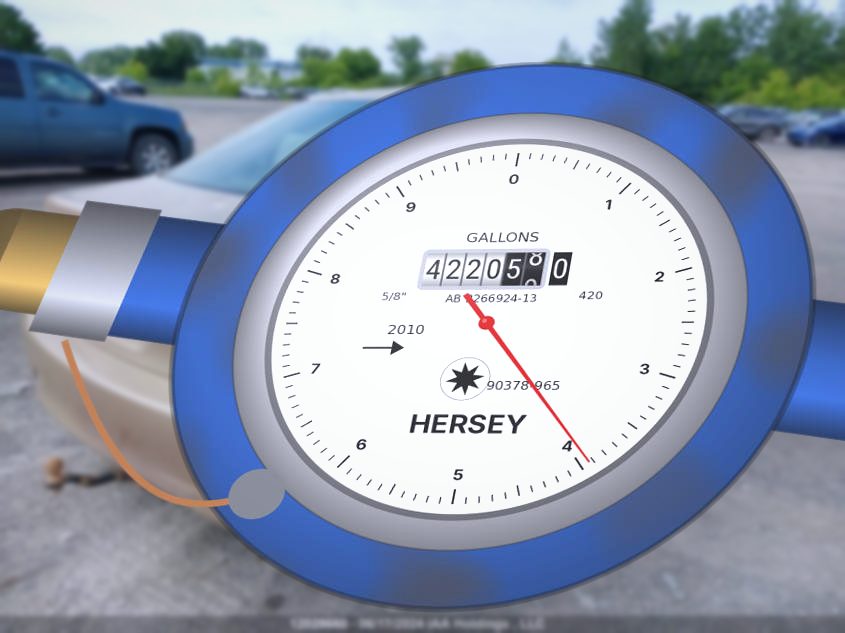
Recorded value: {"value": 4220583.9, "unit": "gal"}
